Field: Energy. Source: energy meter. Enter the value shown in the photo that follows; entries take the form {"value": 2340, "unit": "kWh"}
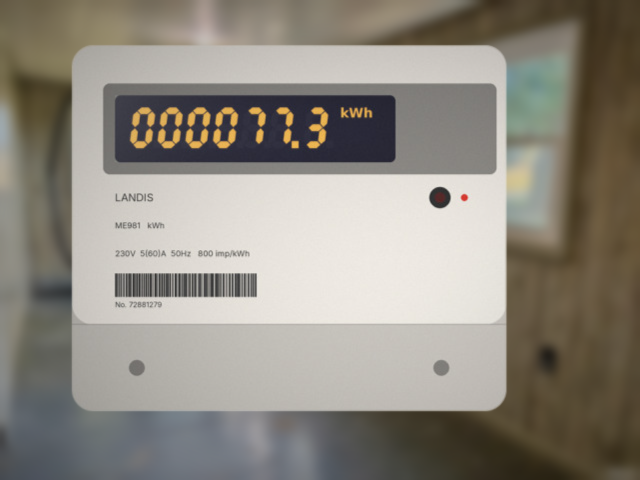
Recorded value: {"value": 77.3, "unit": "kWh"}
